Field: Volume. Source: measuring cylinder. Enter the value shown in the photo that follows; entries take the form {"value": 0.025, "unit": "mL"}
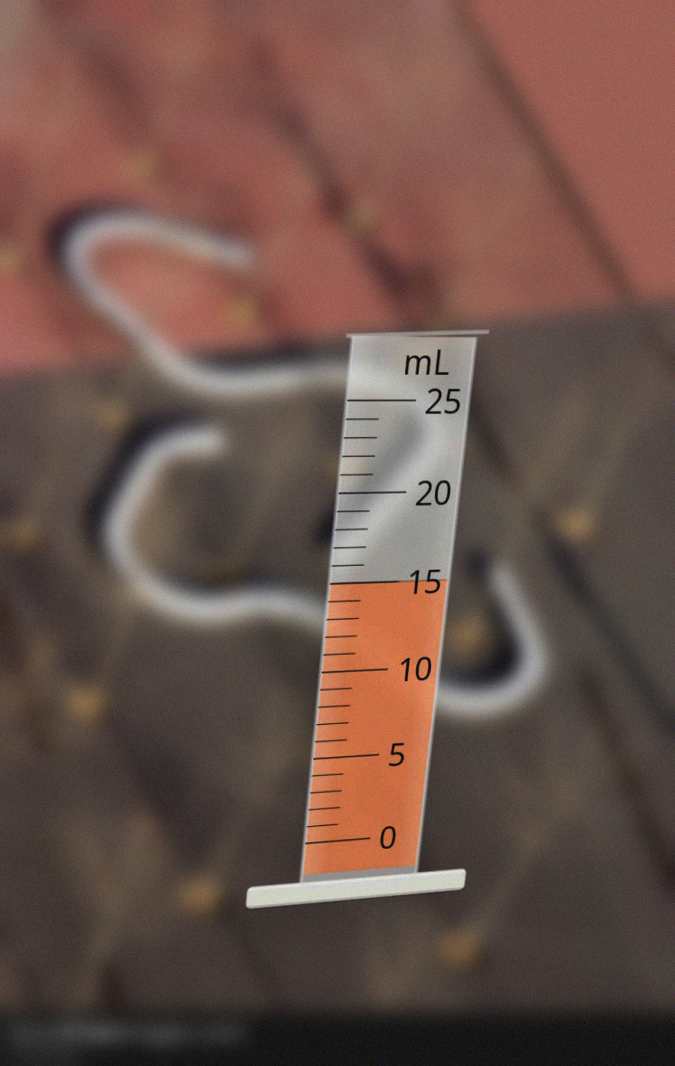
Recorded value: {"value": 15, "unit": "mL"}
